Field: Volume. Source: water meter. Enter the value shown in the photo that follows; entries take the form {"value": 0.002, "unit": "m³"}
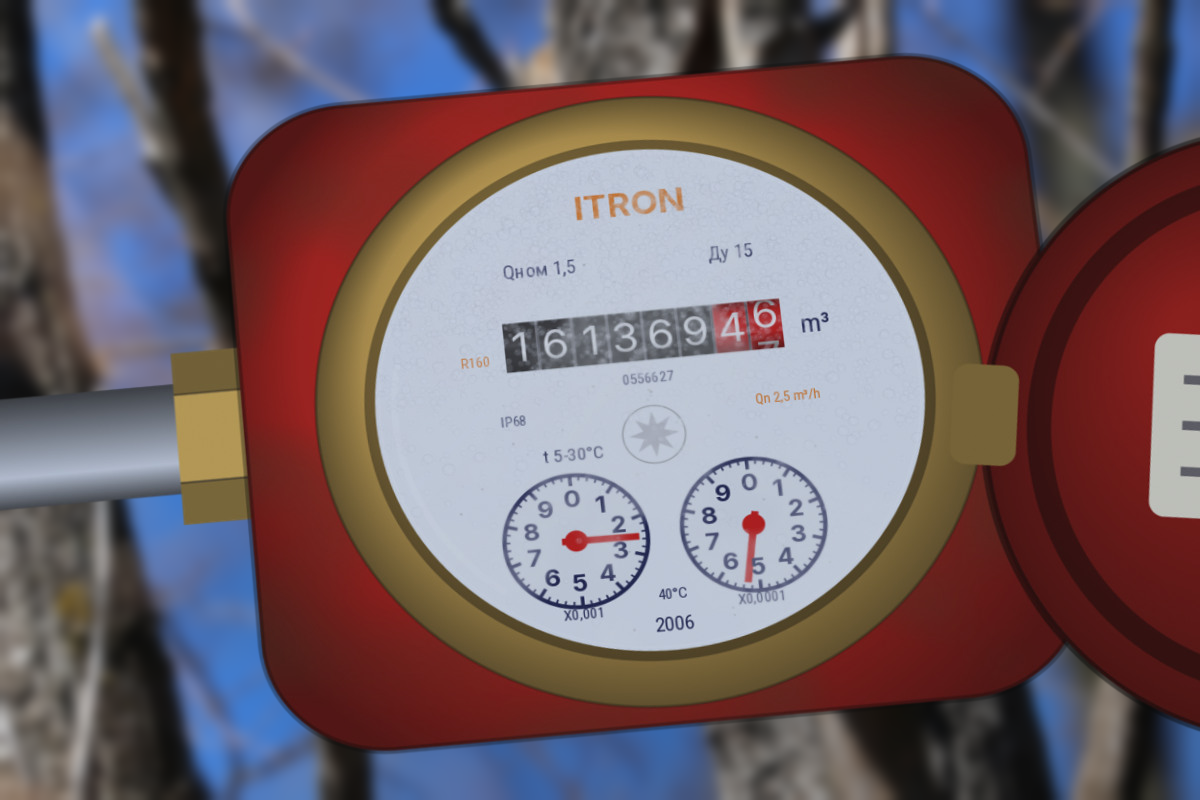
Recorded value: {"value": 161369.4625, "unit": "m³"}
